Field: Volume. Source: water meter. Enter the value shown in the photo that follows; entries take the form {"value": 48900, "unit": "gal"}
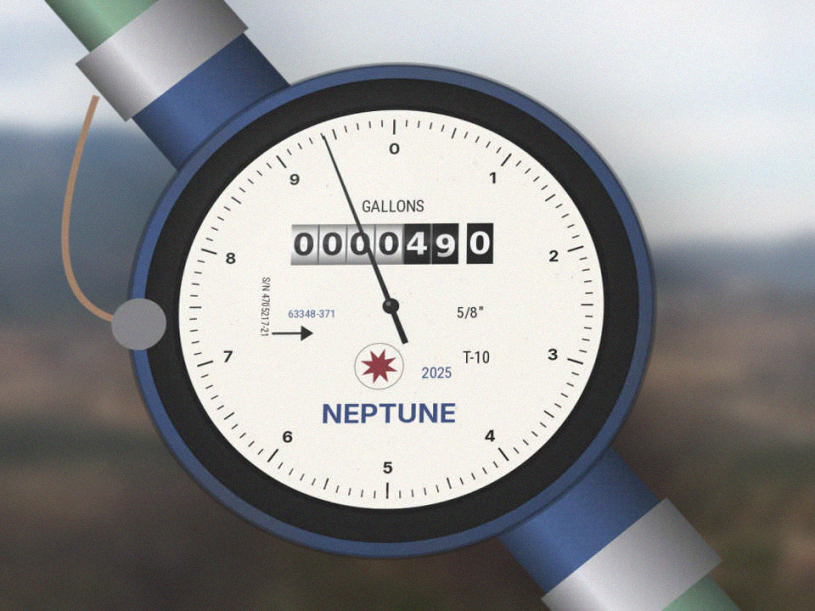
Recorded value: {"value": 489.4, "unit": "gal"}
